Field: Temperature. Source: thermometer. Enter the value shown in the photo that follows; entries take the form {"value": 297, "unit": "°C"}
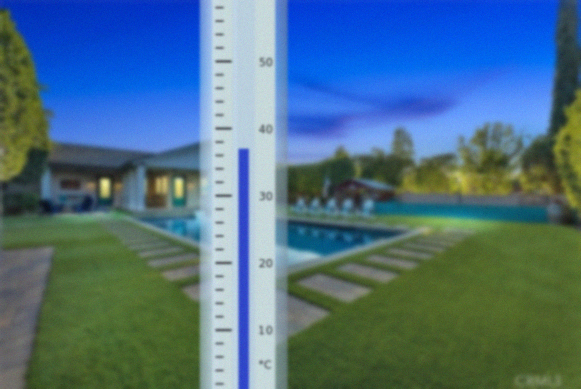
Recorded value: {"value": 37, "unit": "°C"}
